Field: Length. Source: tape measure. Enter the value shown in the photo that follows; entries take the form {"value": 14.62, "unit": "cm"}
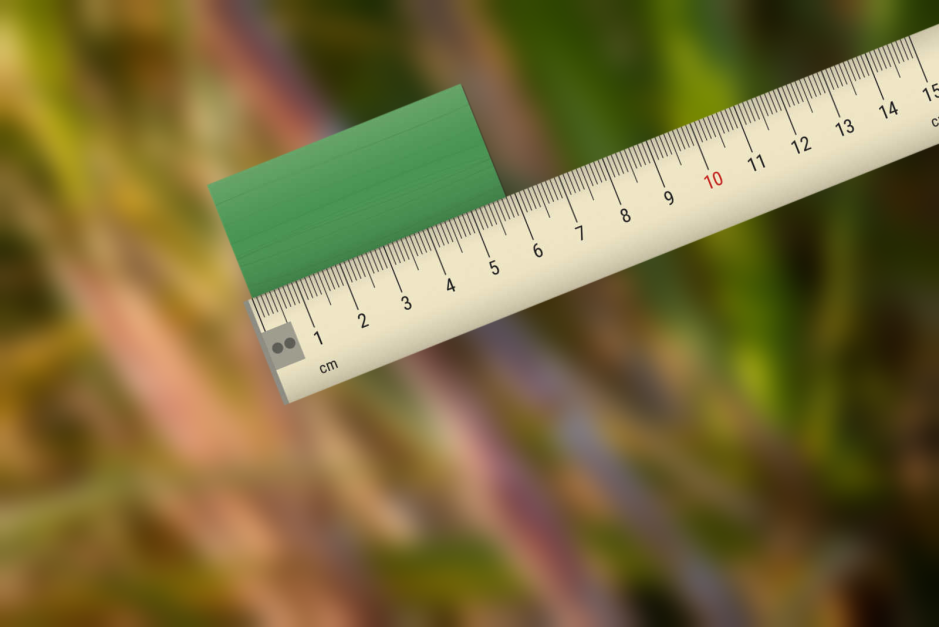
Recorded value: {"value": 5.8, "unit": "cm"}
